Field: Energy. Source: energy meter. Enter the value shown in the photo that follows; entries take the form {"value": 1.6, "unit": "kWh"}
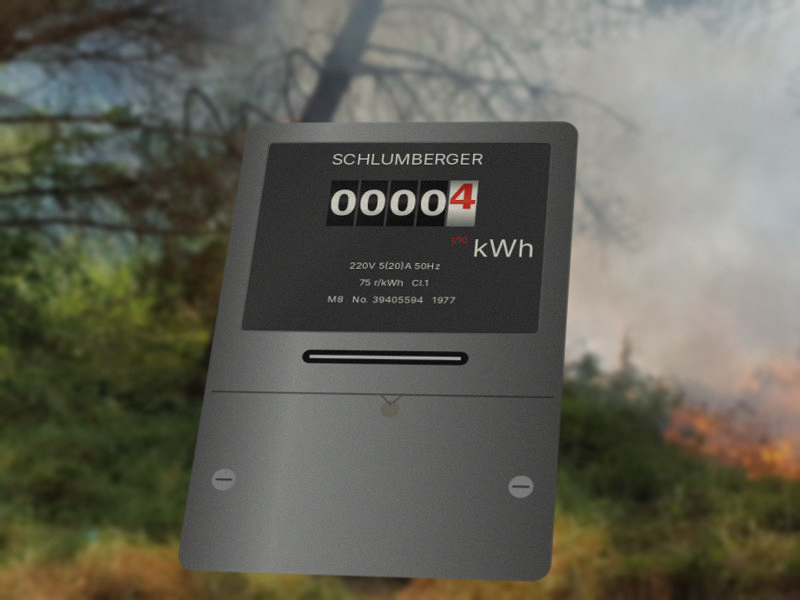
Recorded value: {"value": 0.4, "unit": "kWh"}
